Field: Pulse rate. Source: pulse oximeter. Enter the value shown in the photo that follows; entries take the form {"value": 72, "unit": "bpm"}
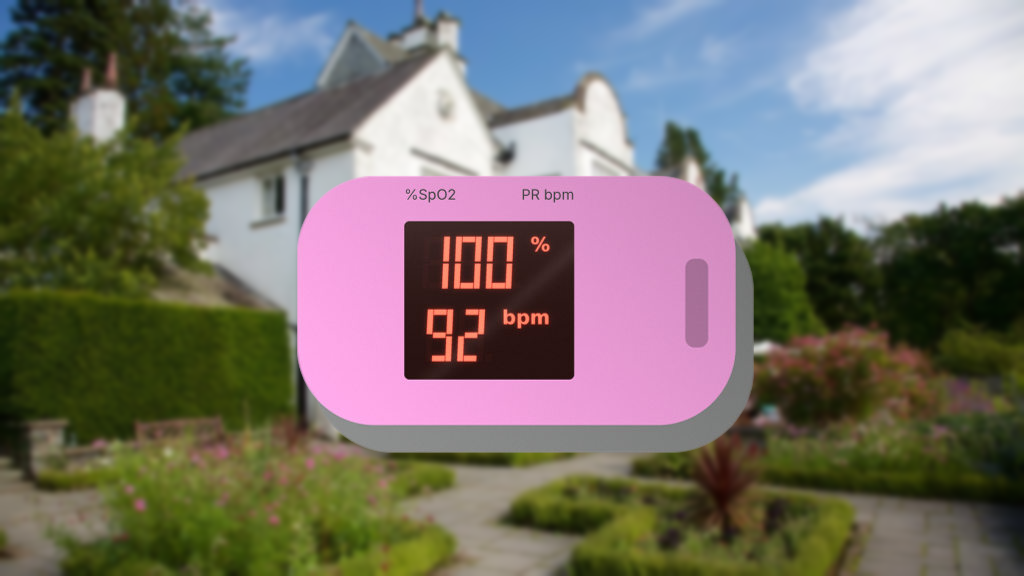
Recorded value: {"value": 92, "unit": "bpm"}
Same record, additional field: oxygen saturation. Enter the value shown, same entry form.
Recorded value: {"value": 100, "unit": "%"}
